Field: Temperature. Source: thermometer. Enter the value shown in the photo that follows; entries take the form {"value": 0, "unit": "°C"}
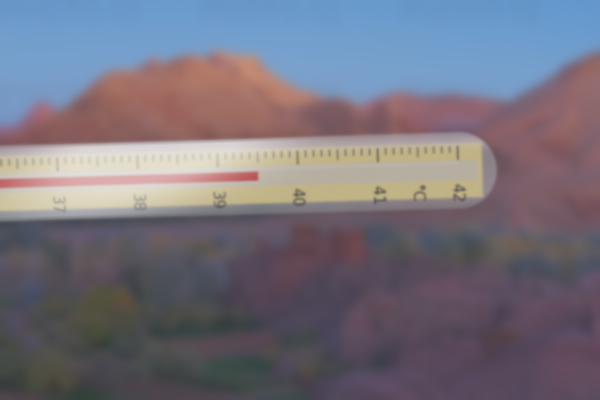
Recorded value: {"value": 39.5, "unit": "°C"}
